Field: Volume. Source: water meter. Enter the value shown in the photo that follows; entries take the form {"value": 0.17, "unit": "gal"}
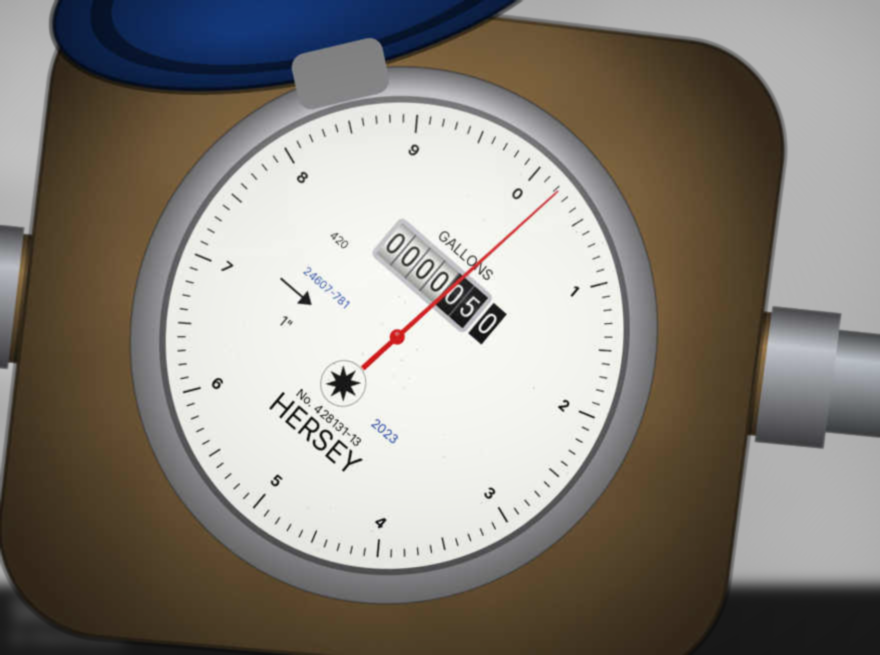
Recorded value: {"value": 50.2, "unit": "gal"}
